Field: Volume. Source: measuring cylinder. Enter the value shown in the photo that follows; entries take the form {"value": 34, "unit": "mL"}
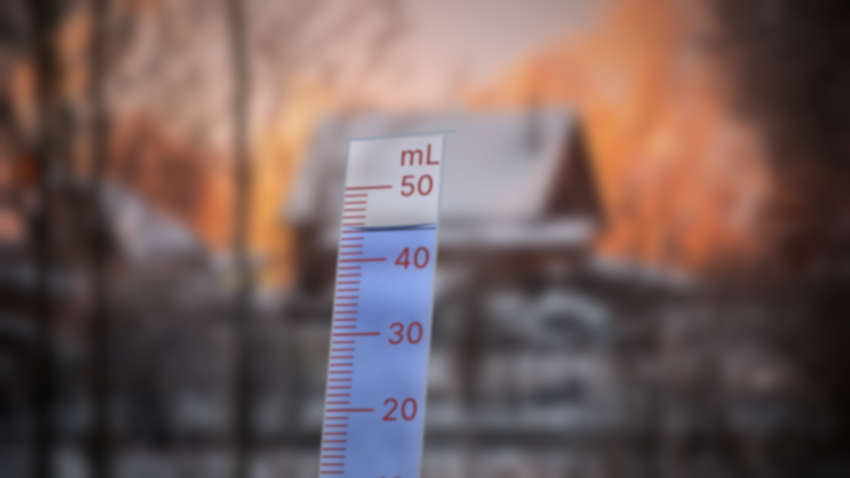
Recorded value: {"value": 44, "unit": "mL"}
